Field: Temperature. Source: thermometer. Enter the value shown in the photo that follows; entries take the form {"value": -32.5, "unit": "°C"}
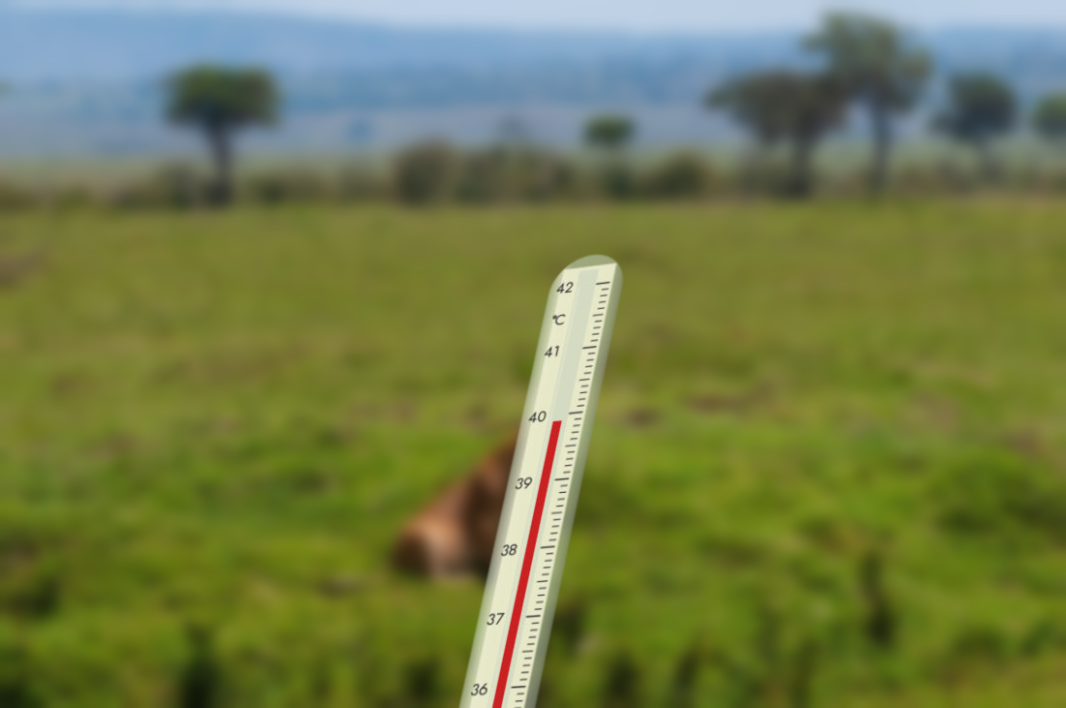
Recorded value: {"value": 39.9, "unit": "°C"}
